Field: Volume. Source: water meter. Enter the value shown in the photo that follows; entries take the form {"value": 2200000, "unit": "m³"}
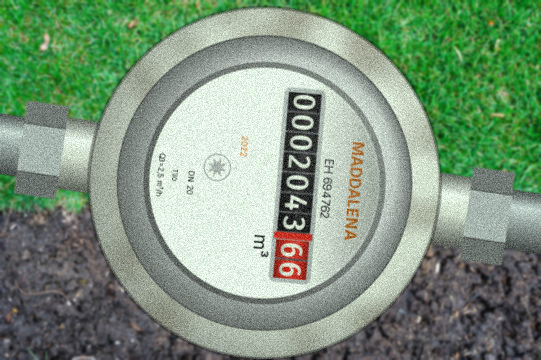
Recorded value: {"value": 2043.66, "unit": "m³"}
